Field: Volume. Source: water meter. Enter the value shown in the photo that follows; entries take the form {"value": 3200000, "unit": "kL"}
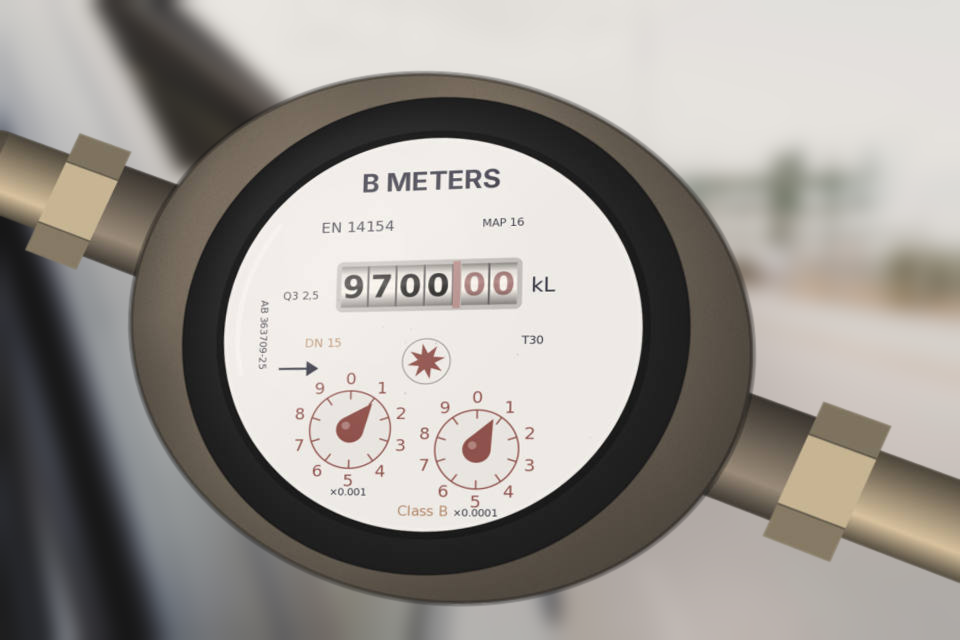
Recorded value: {"value": 9700.0010, "unit": "kL"}
